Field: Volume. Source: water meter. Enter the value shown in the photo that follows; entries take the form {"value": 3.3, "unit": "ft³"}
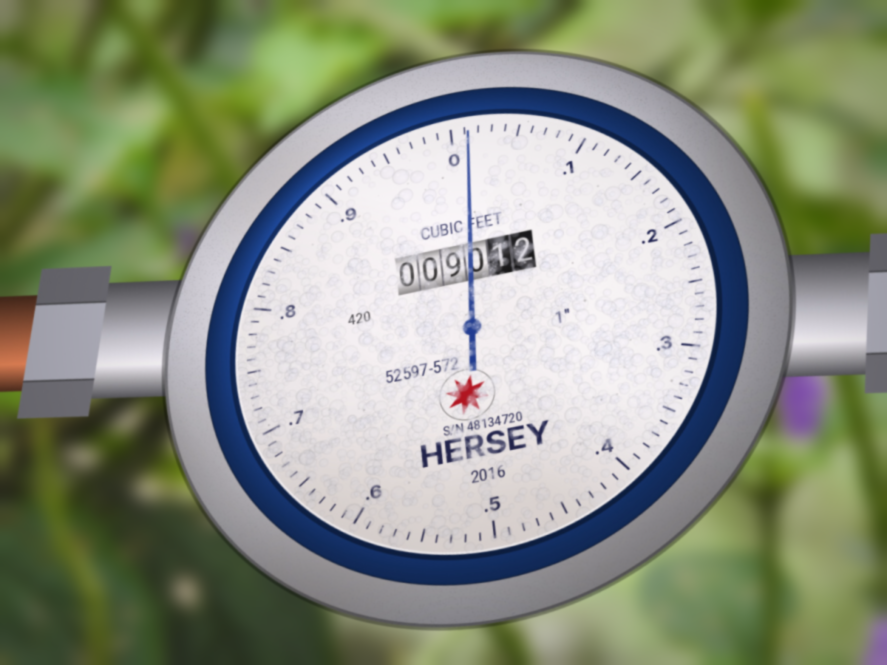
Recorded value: {"value": 9012.01, "unit": "ft³"}
